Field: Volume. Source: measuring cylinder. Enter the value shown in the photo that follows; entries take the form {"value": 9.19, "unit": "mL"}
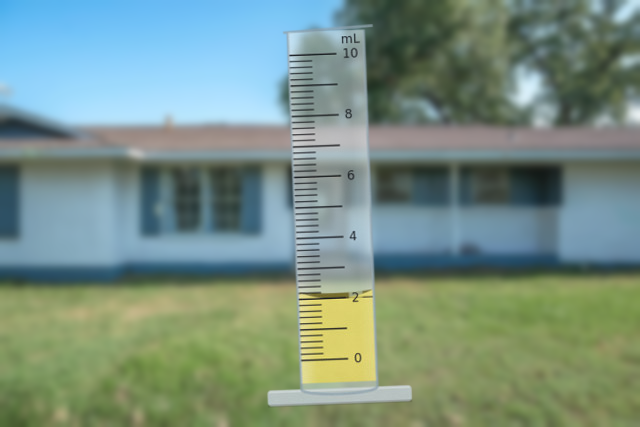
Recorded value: {"value": 2, "unit": "mL"}
